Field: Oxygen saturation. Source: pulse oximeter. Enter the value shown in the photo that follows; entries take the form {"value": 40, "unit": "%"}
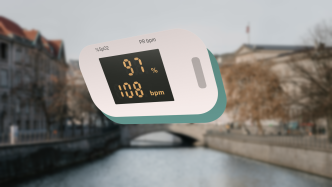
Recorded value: {"value": 97, "unit": "%"}
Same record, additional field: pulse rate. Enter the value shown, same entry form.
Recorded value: {"value": 108, "unit": "bpm"}
